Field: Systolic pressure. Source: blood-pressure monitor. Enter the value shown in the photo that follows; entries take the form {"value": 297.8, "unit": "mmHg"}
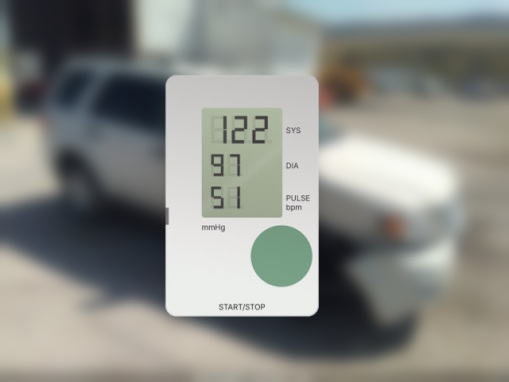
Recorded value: {"value": 122, "unit": "mmHg"}
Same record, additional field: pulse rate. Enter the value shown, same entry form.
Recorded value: {"value": 51, "unit": "bpm"}
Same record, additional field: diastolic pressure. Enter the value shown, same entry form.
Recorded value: {"value": 97, "unit": "mmHg"}
